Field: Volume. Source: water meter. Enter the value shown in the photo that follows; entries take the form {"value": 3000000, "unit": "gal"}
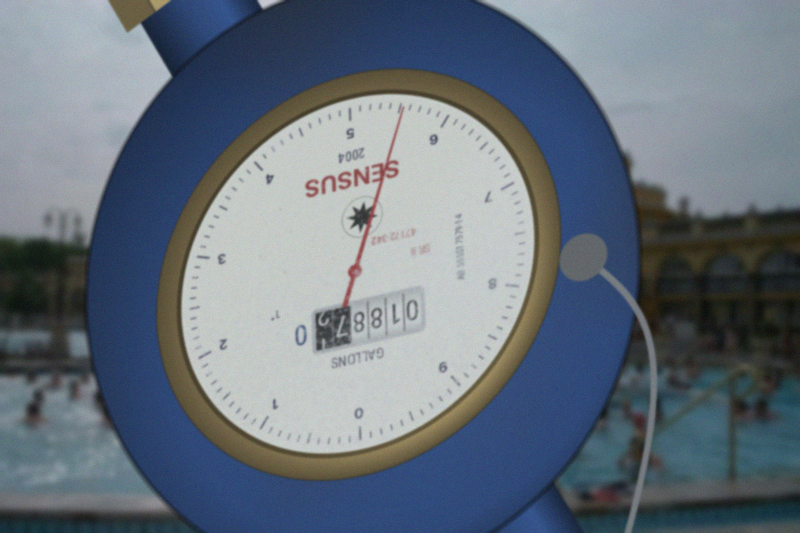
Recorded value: {"value": 188715.5, "unit": "gal"}
